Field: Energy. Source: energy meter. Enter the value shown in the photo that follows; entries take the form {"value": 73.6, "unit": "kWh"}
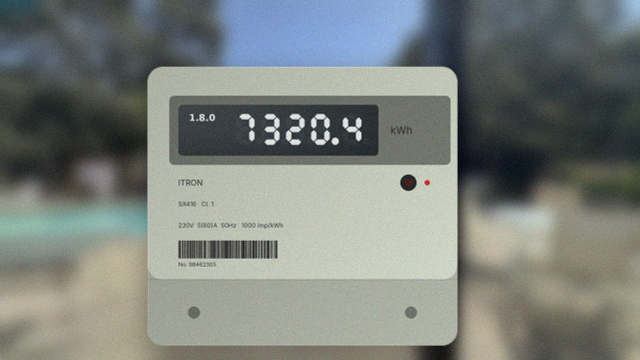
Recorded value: {"value": 7320.4, "unit": "kWh"}
